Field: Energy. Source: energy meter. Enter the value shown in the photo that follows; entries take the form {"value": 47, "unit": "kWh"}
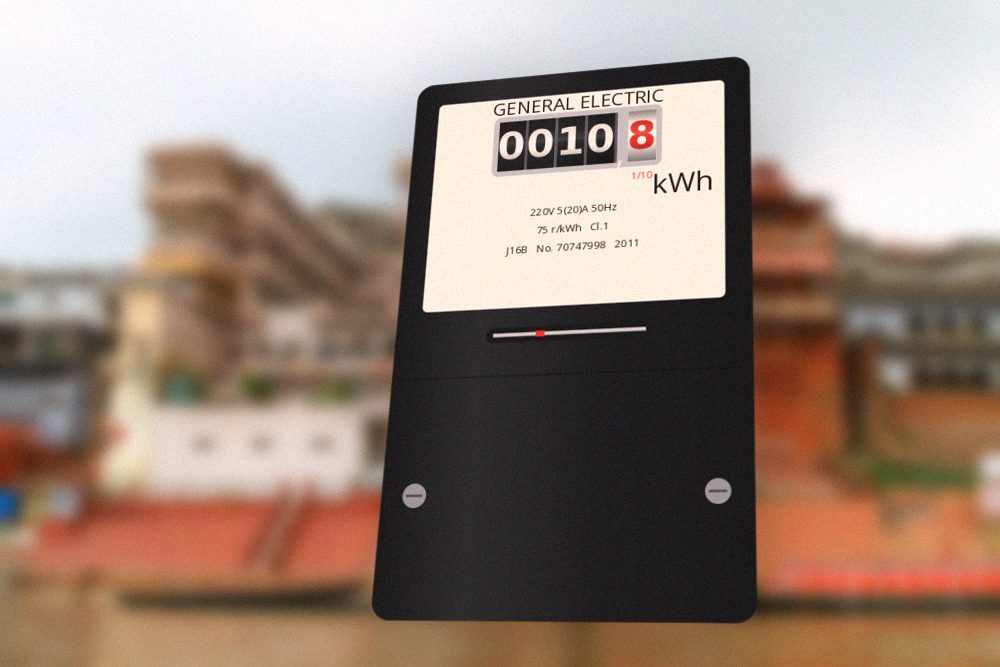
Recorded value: {"value": 10.8, "unit": "kWh"}
